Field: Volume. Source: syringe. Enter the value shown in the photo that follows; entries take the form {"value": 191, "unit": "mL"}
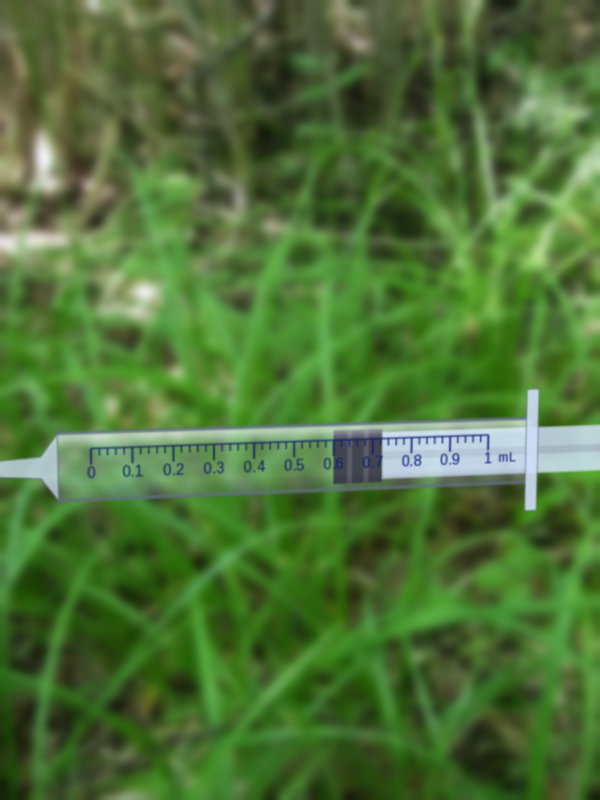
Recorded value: {"value": 0.6, "unit": "mL"}
